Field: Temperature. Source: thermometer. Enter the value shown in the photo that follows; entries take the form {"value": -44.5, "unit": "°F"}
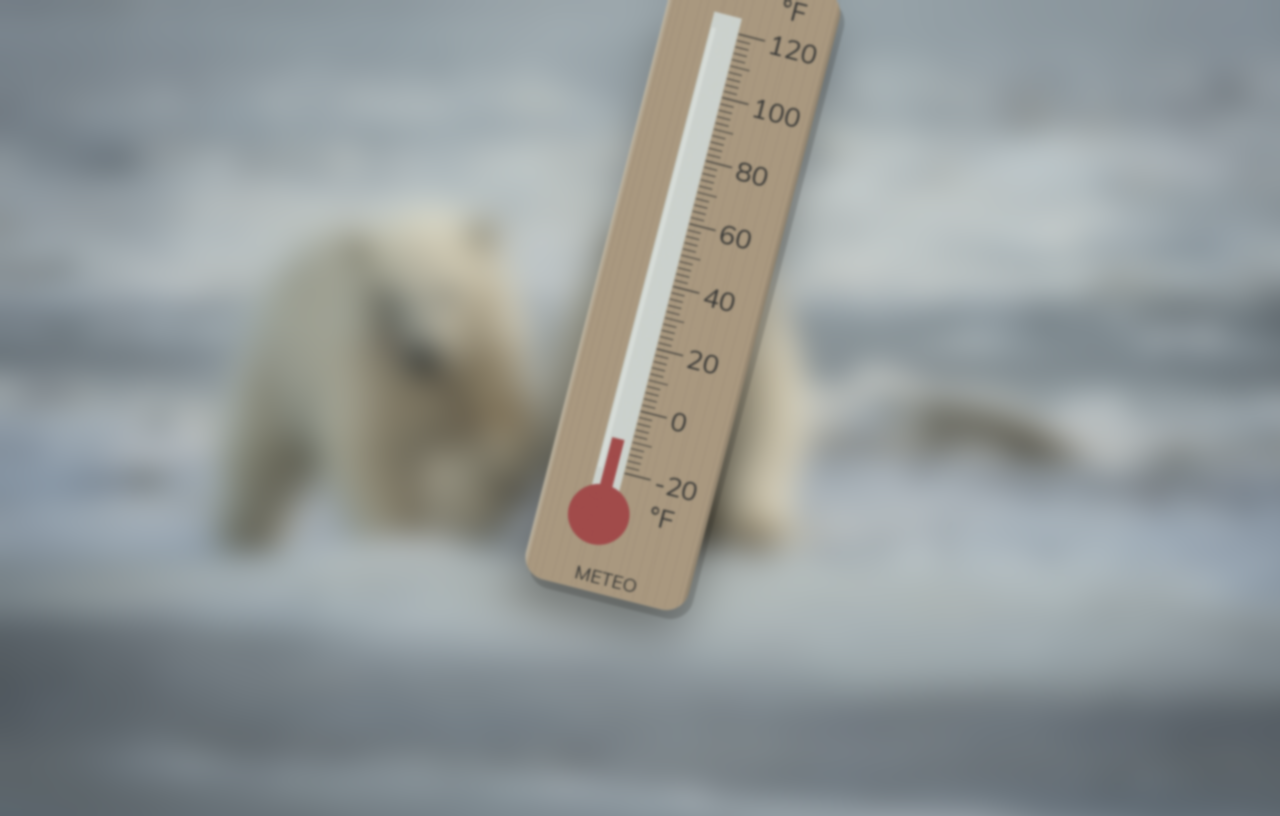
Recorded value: {"value": -10, "unit": "°F"}
